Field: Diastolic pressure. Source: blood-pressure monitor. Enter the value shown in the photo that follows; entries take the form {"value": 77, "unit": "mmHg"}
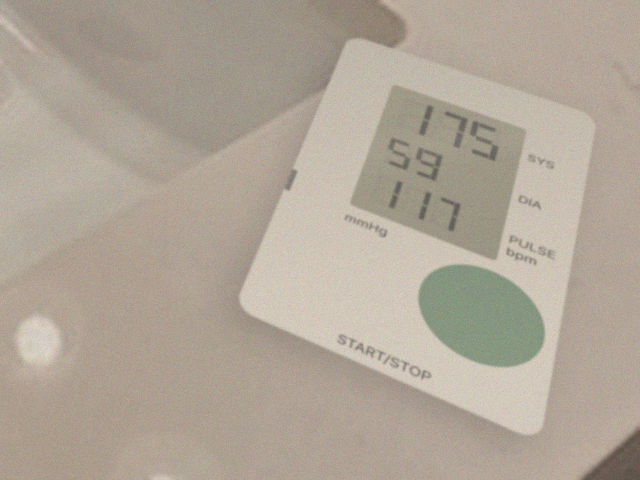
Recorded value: {"value": 59, "unit": "mmHg"}
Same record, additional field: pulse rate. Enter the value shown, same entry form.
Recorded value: {"value": 117, "unit": "bpm"}
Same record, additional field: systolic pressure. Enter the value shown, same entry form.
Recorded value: {"value": 175, "unit": "mmHg"}
